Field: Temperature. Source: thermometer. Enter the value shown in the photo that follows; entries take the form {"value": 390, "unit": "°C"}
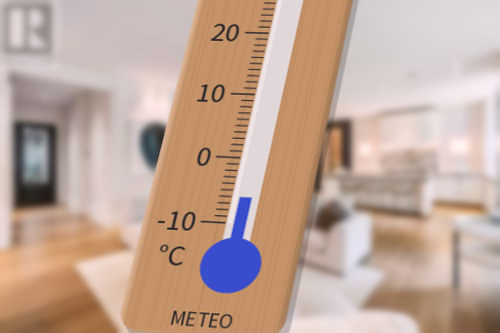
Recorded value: {"value": -6, "unit": "°C"}
